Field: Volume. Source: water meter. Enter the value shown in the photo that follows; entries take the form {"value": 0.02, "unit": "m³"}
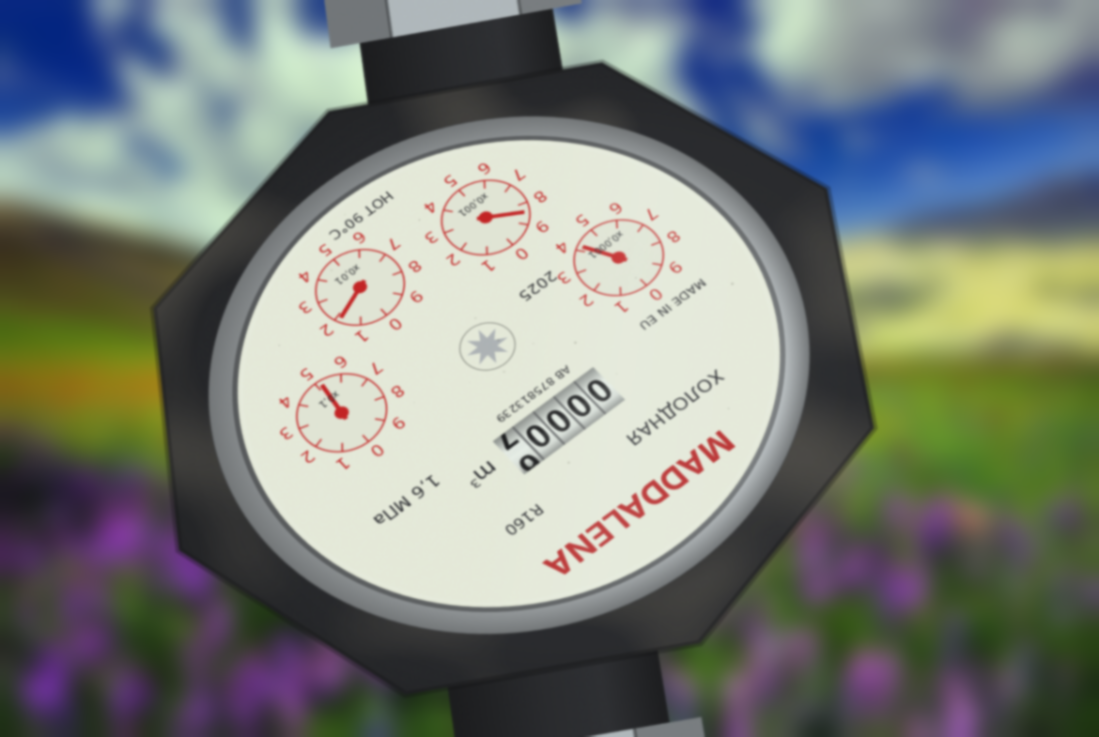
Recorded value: {"value": 6.5184, "unit": "m³"}
